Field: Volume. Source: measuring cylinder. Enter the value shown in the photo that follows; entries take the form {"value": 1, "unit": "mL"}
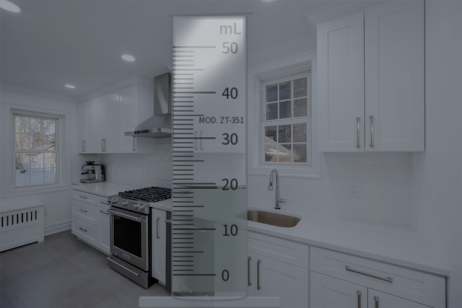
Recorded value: {"value": 19, "unit": "mL"}
